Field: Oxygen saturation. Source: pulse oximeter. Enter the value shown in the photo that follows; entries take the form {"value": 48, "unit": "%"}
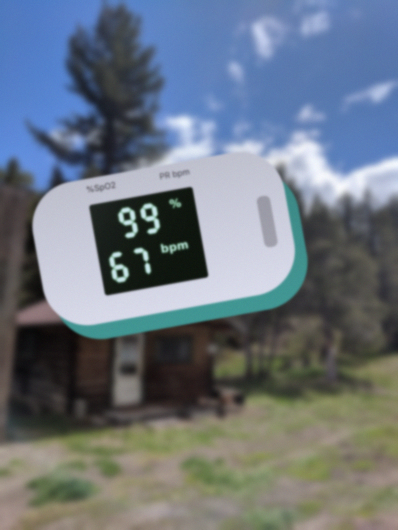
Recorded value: {"value": 99, "unit": "%"}
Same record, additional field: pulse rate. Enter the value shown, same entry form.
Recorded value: {"value": 67, "unit": "bpm"}
